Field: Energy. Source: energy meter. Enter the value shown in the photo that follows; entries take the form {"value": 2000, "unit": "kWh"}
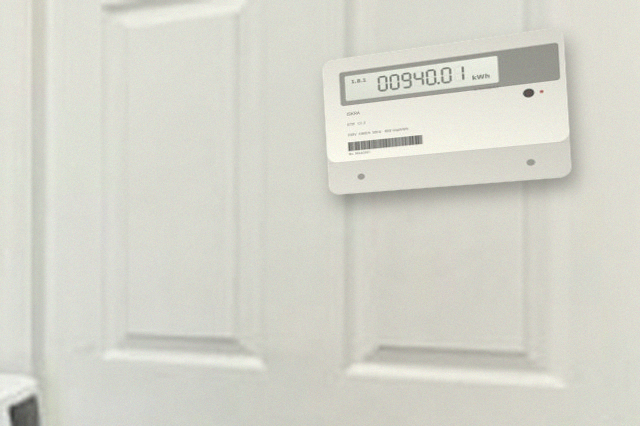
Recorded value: {"value": 940.01, "unit": "kWh"}
